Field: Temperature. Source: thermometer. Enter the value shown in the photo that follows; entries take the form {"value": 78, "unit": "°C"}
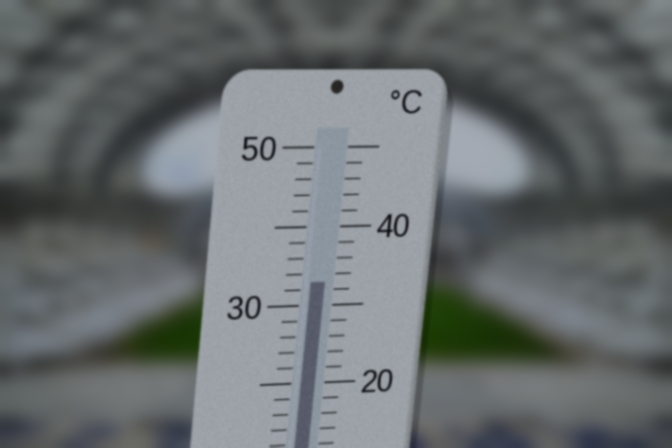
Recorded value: {"value": 33, "unit": "°C"}
